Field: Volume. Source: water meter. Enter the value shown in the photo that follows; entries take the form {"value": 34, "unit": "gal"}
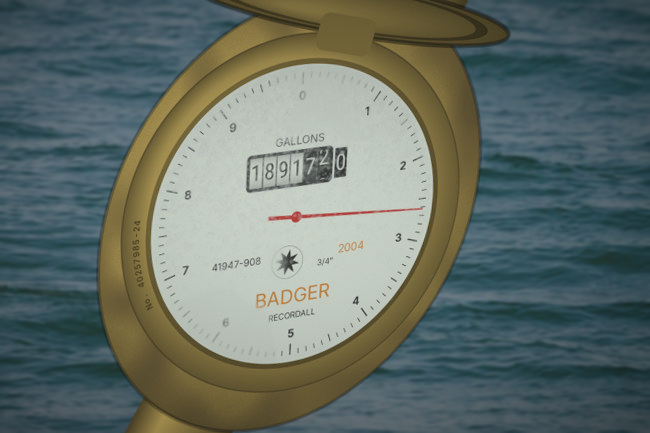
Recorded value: {"value": 1891722.6, "unit": "gal"}
